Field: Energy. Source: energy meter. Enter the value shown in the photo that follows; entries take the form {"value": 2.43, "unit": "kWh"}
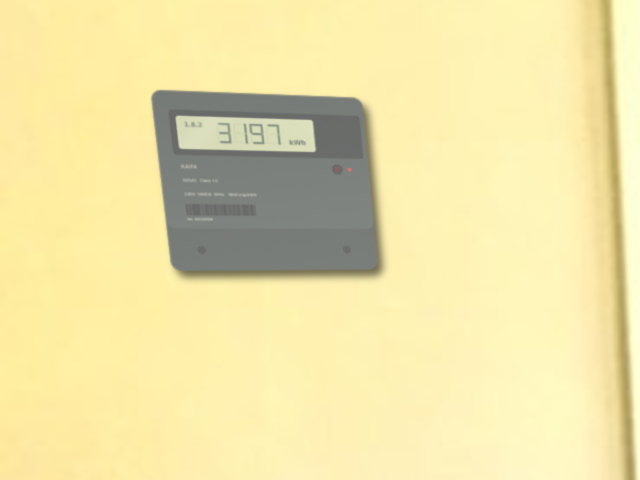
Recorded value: {"value": 3197, "unit": "kWh"}
